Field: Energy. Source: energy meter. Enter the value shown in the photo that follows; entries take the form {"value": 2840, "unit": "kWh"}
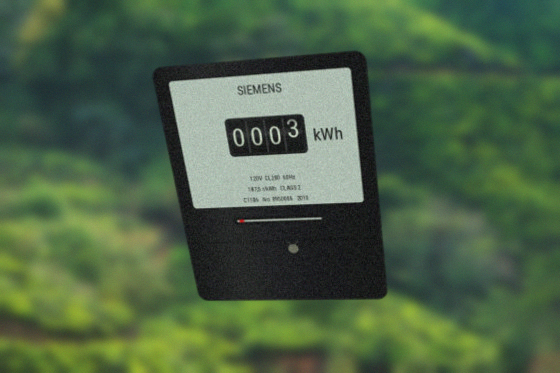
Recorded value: {"value": 3, "unit": "kWh"}
